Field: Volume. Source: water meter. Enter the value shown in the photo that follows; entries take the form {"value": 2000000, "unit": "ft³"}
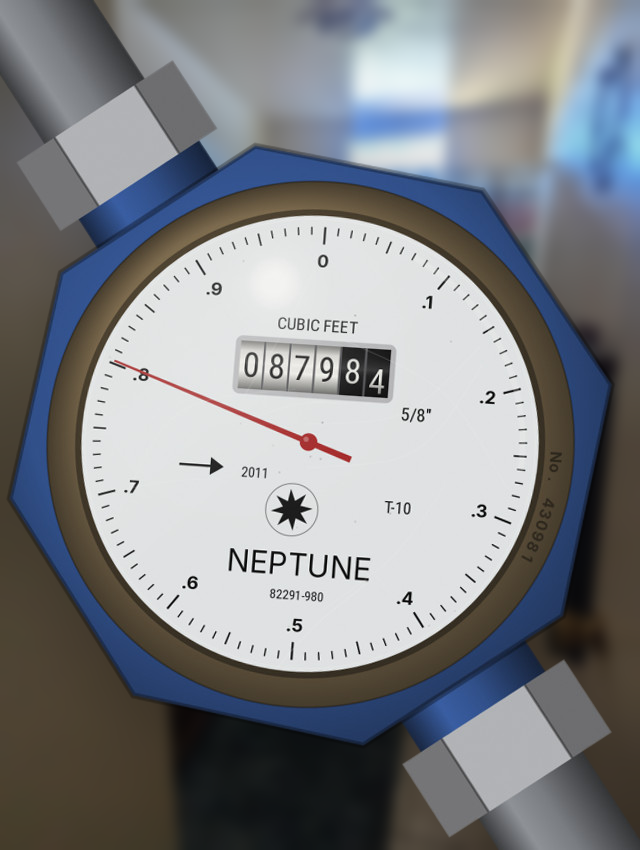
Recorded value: {"value": 87983.80, "unit": "ft³"}
